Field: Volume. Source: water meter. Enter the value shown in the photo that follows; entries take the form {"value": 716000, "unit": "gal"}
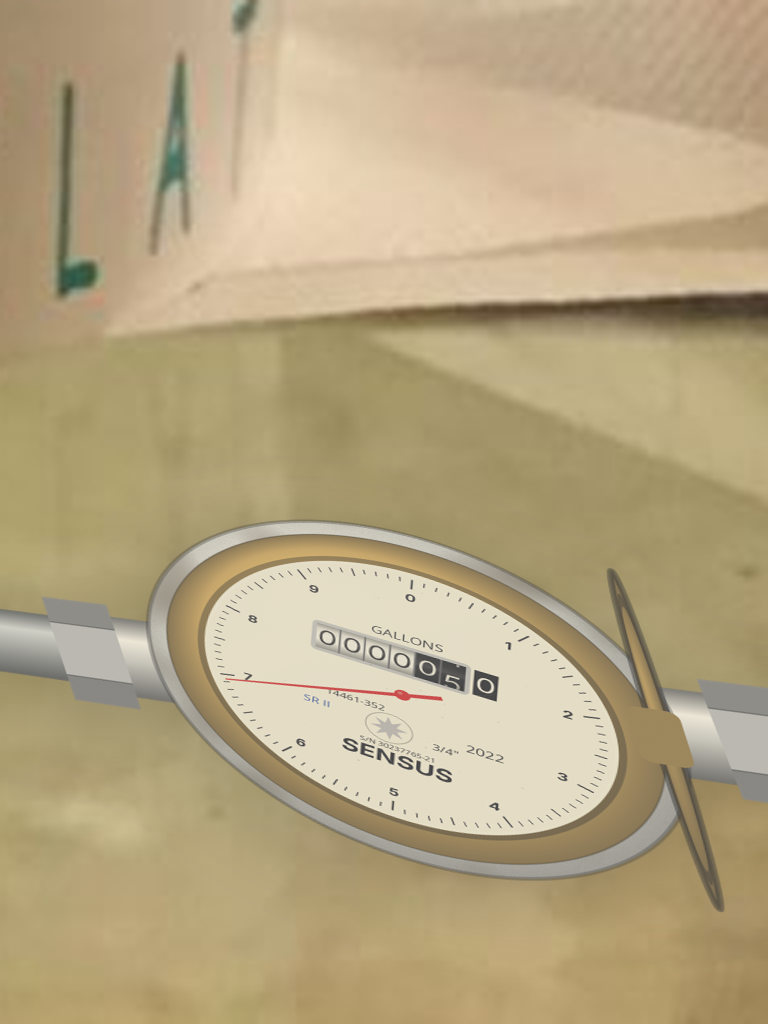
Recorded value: {"value": 46.9, "unit": "gal"}
